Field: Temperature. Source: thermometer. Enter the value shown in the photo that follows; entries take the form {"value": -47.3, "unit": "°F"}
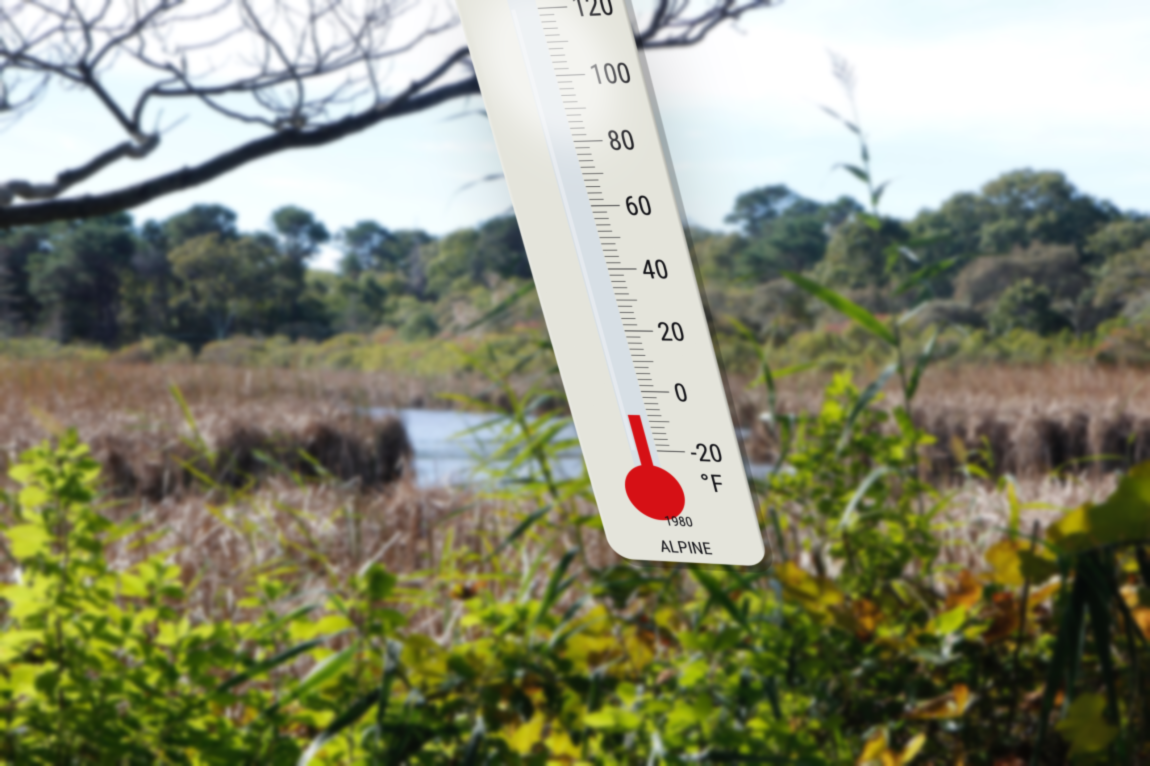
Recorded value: {"value": -8, "unit": "°F"}
